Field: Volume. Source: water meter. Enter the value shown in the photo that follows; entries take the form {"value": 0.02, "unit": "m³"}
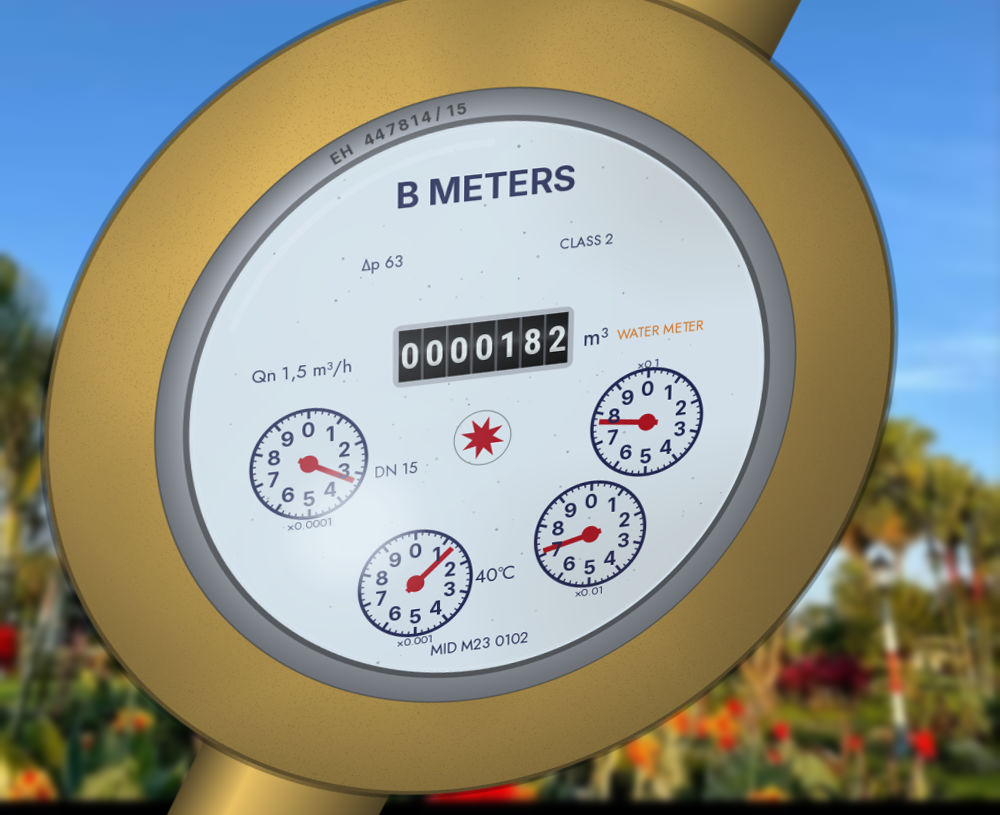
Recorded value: {"value": 182.7713, "unit": "m³"}
